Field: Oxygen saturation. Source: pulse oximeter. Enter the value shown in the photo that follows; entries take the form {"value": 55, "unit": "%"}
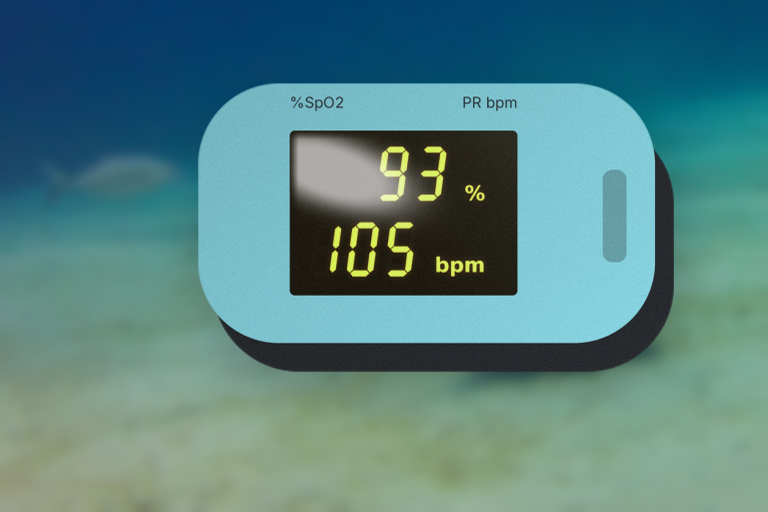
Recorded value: {"value": 93, "unit": "%"}
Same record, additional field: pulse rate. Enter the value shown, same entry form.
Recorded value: {"value": 105, "unit": "bpm"}
